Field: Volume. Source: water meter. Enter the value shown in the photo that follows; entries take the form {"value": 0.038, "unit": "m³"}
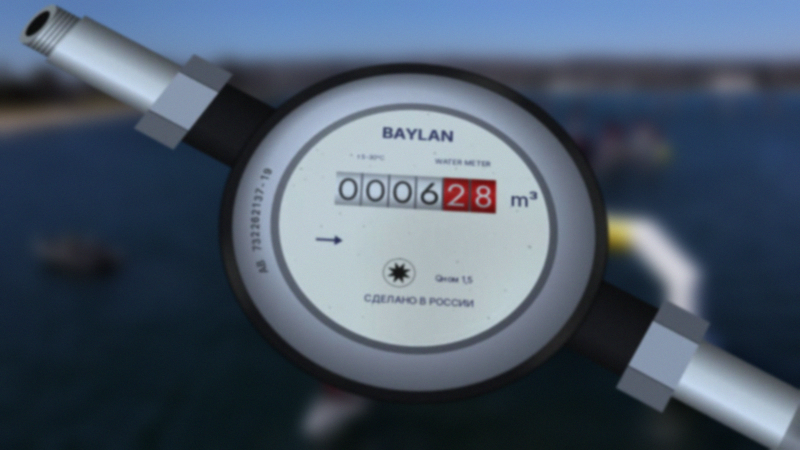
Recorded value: {"value": 6.28, "unit": "m³"}
